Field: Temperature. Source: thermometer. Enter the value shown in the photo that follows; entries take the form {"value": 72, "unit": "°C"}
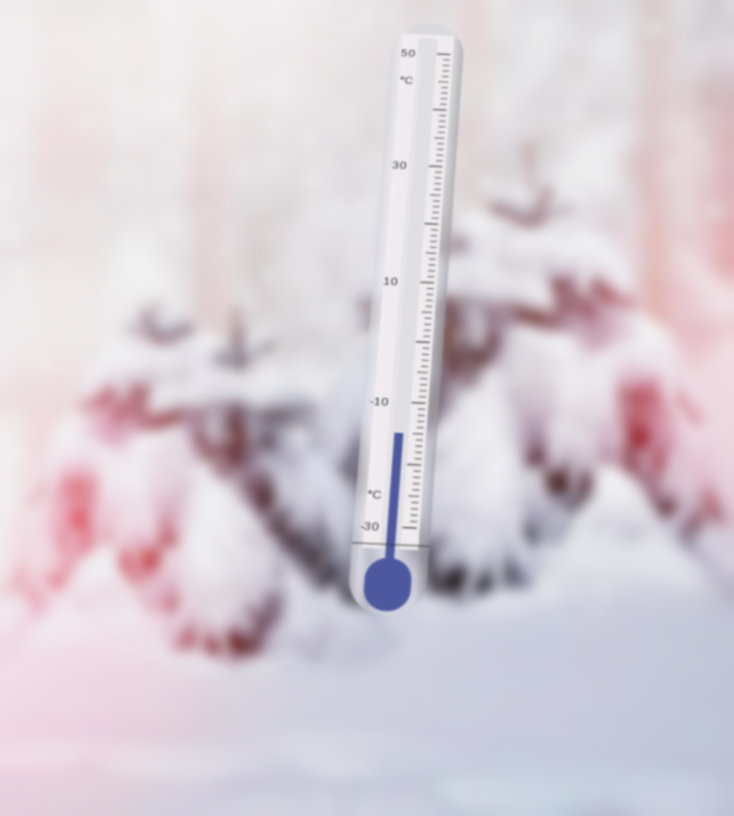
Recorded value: {"value": -15, "unit": "°C"}
